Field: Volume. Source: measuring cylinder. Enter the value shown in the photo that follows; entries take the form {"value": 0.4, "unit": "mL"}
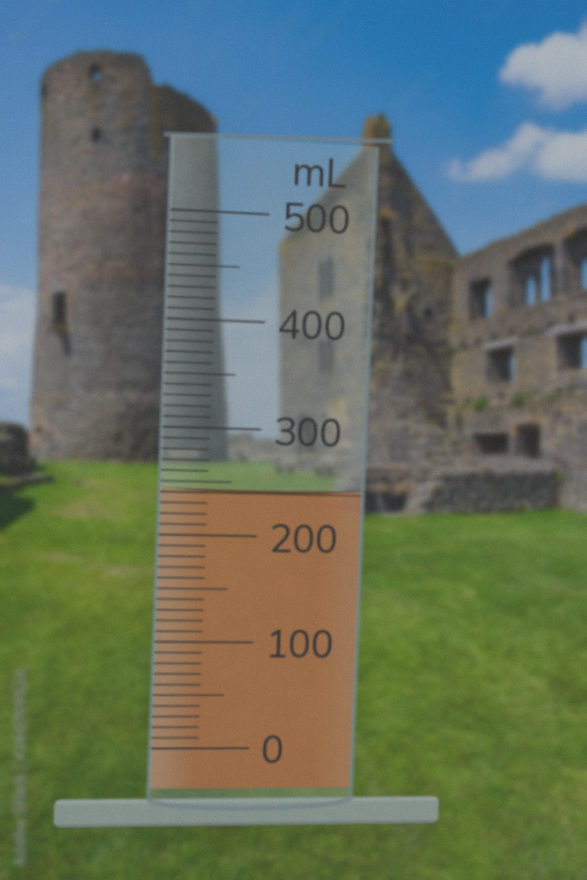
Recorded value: {"value": 240, "unit": "mL"}
